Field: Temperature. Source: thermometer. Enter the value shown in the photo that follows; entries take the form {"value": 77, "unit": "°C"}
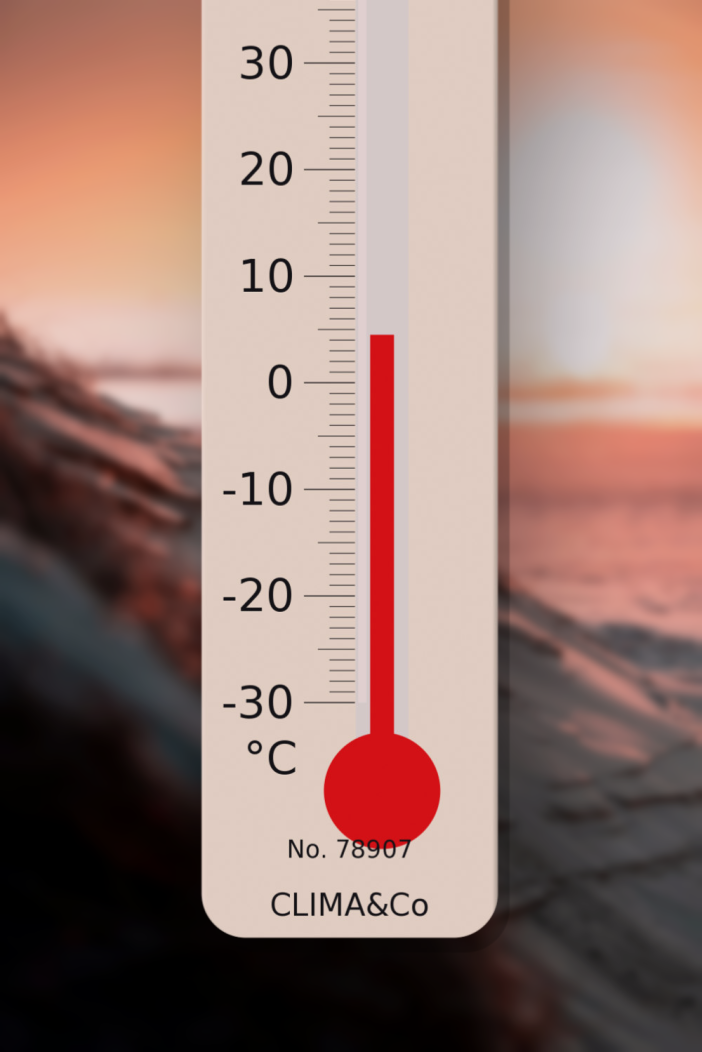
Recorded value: {"value": 4.5, "unit": "°C"}
